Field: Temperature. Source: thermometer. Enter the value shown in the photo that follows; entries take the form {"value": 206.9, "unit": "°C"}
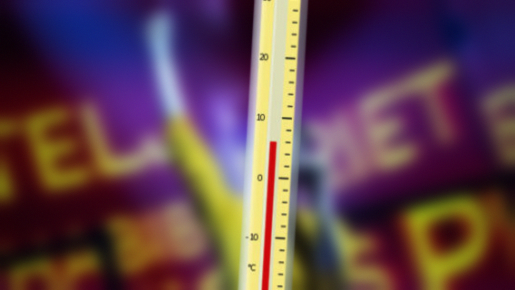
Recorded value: {"value": 6, "unit": "°C"}
